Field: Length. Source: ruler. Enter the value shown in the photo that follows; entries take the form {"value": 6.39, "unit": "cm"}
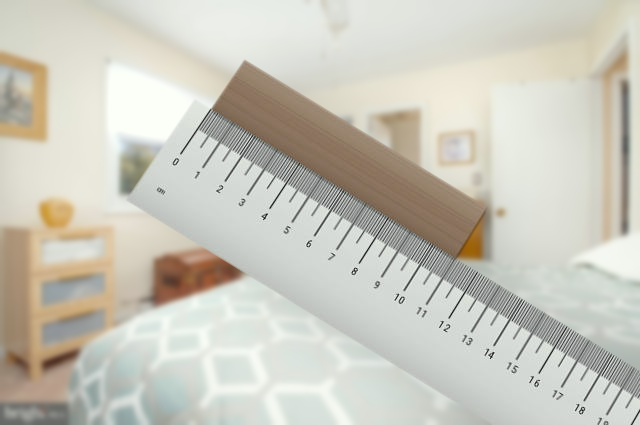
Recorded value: {"value": 11, "unit": "cm"}
